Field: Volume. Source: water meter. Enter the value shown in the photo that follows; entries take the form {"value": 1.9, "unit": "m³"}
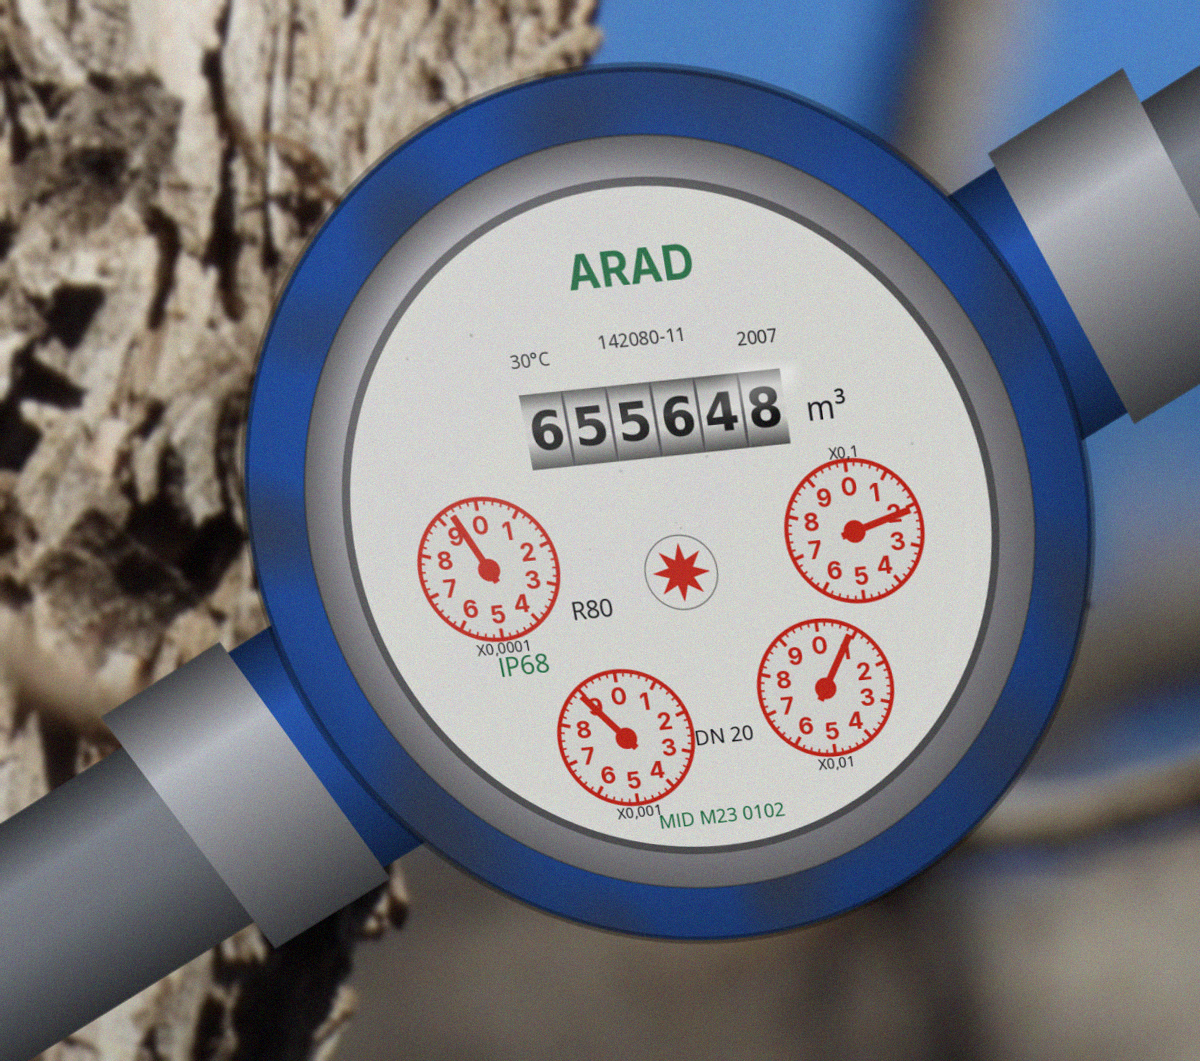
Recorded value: {"value": 655648.2089, "unit": "m³"}
